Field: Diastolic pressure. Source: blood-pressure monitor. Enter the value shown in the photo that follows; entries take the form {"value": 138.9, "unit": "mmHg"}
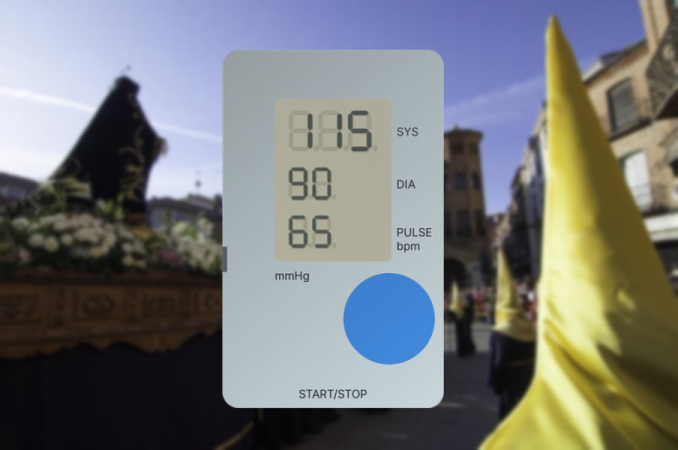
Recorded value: {"value": 90, "unit": "mmHg"}
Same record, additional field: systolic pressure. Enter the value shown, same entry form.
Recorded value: {"value": 115, "unit": "mmHg"}
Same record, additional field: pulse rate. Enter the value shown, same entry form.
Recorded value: {"value": 65, "unit": "bpm"}
